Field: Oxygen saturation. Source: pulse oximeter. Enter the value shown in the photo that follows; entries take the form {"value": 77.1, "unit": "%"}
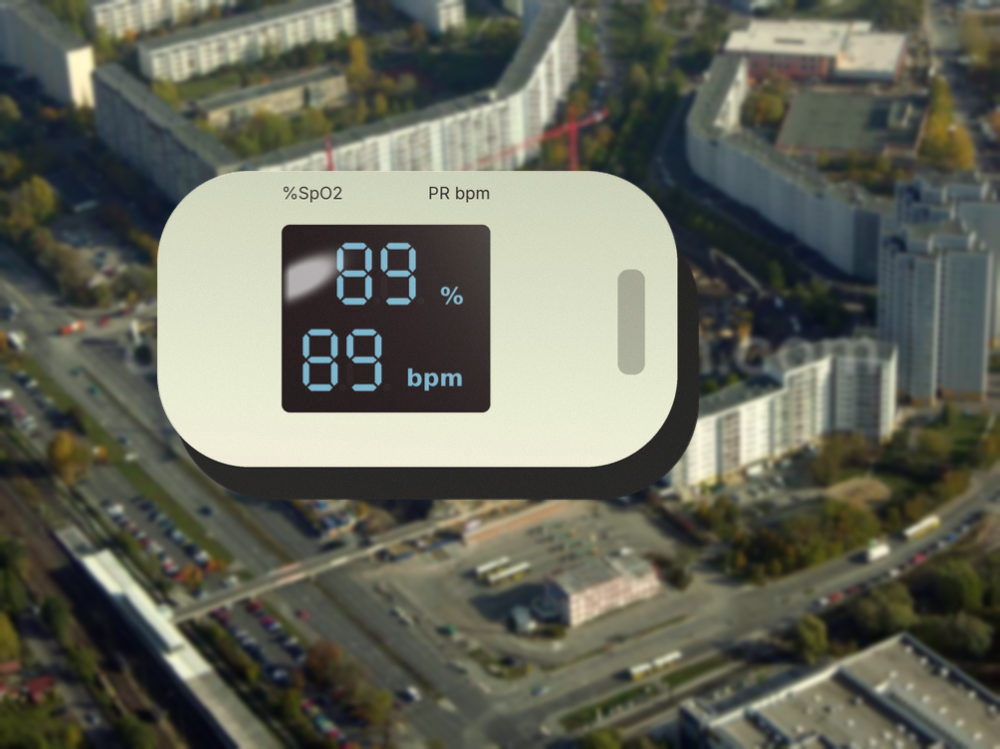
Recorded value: {"value": 89, "unit": "%"}
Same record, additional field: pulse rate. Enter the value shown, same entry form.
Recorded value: {"value": 89, "unit": "bpm"}
